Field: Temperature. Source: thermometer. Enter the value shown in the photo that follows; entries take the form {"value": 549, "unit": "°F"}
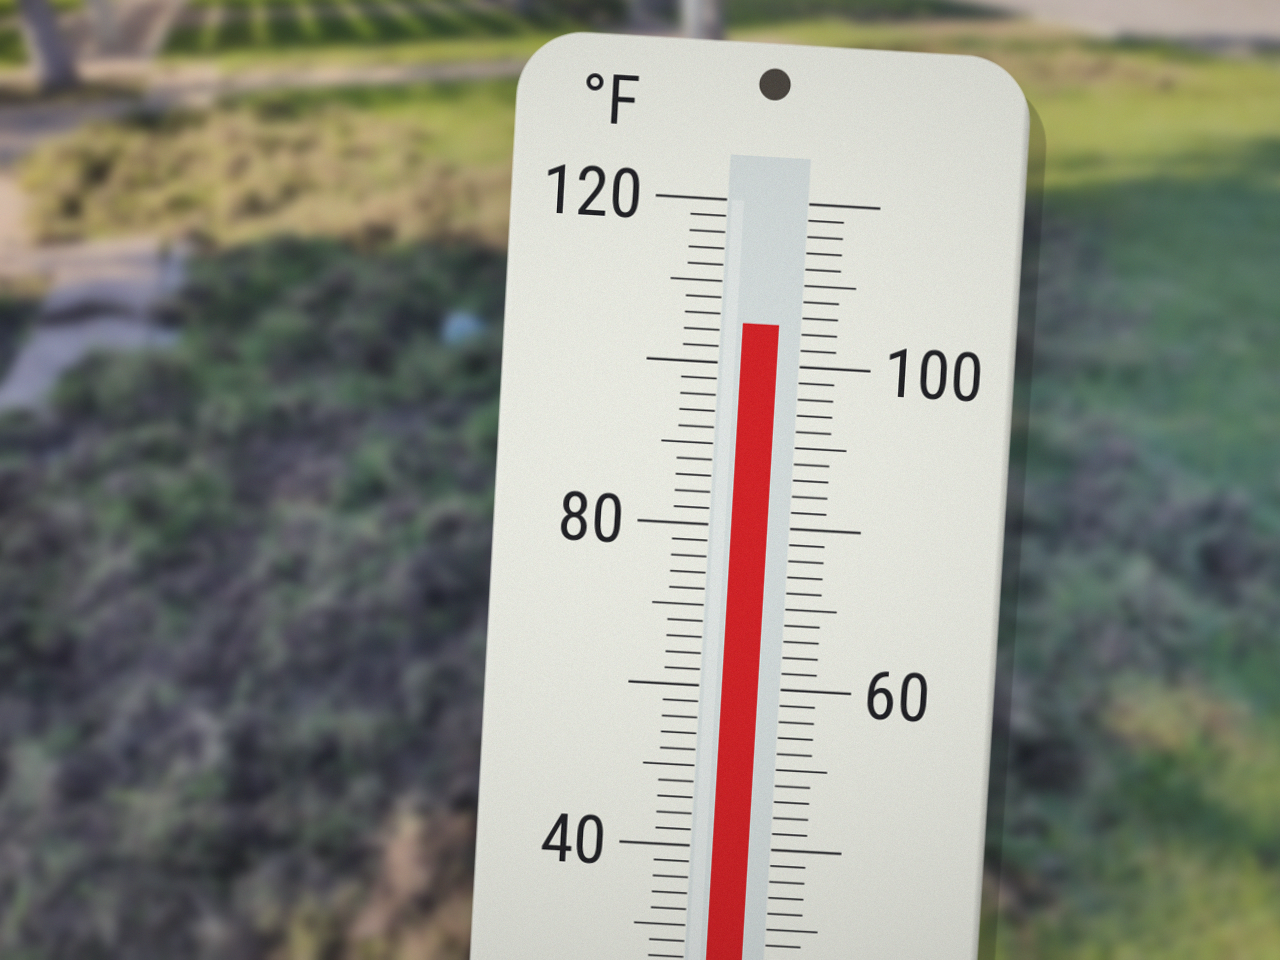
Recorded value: {"value": 105, "unit": "°F"}
